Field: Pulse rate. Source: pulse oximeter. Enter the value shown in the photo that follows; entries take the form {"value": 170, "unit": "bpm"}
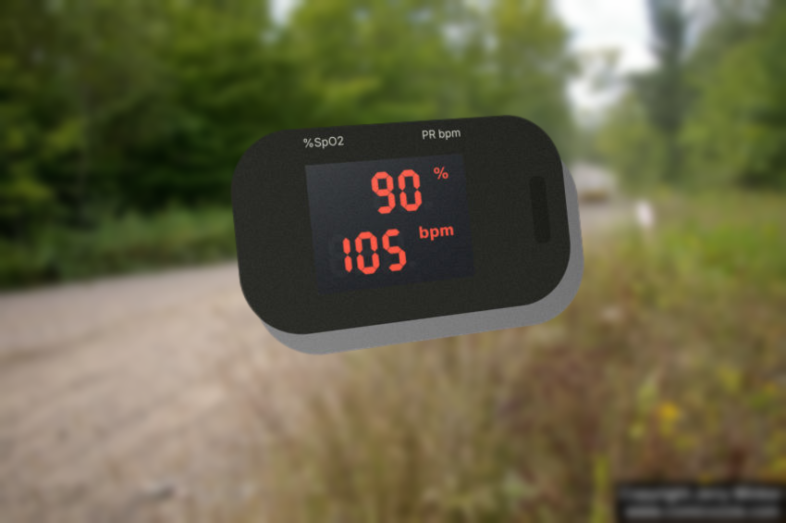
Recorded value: {"value": 105, "unit": "bpm"}
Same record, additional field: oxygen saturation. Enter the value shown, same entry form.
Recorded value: {"value": 90, "unit": "%"}
